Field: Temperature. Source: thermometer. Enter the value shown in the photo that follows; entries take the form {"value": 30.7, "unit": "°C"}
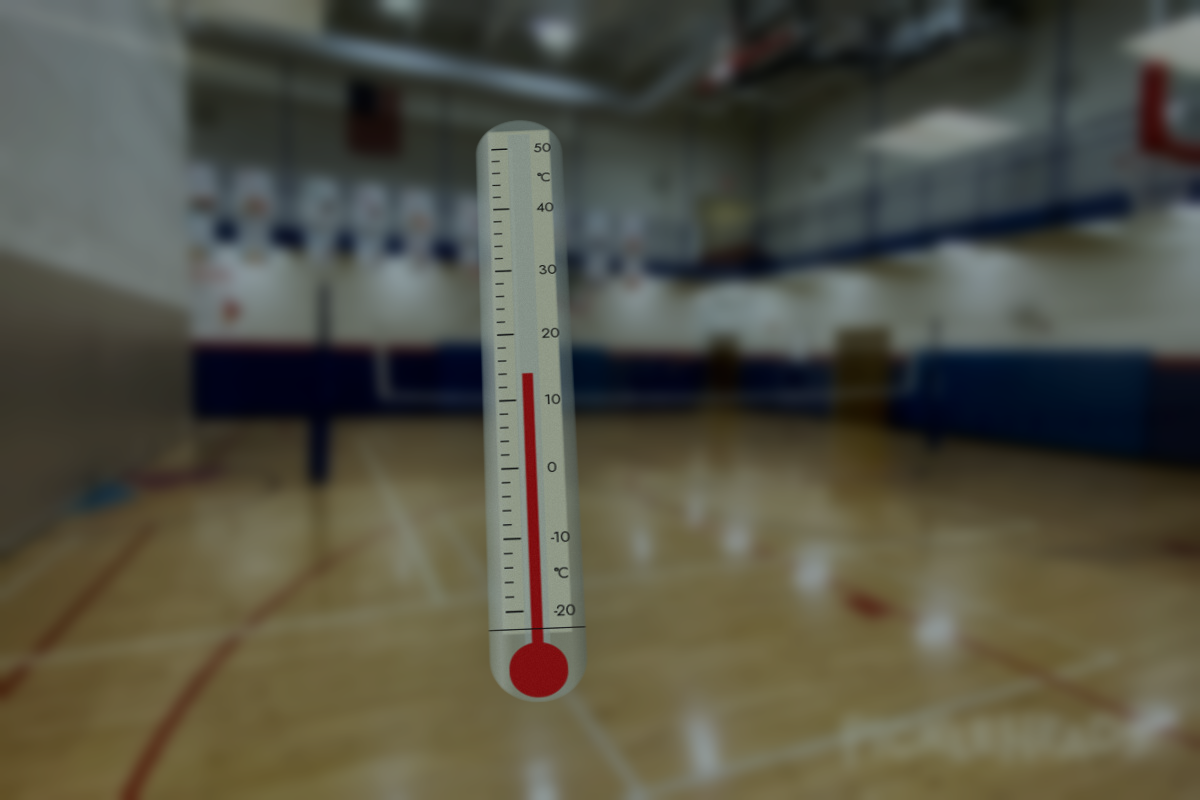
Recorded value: {"value": 14, "unit": "°C"}
